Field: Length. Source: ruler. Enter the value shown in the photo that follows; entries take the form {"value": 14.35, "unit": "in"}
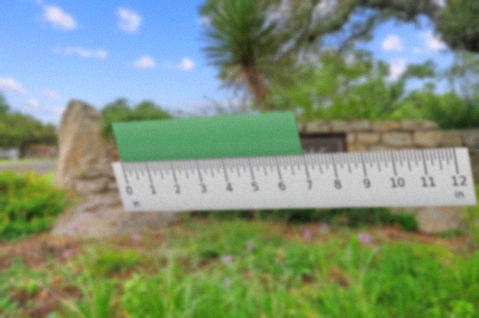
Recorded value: {"value": 7, "unit": "in"}
